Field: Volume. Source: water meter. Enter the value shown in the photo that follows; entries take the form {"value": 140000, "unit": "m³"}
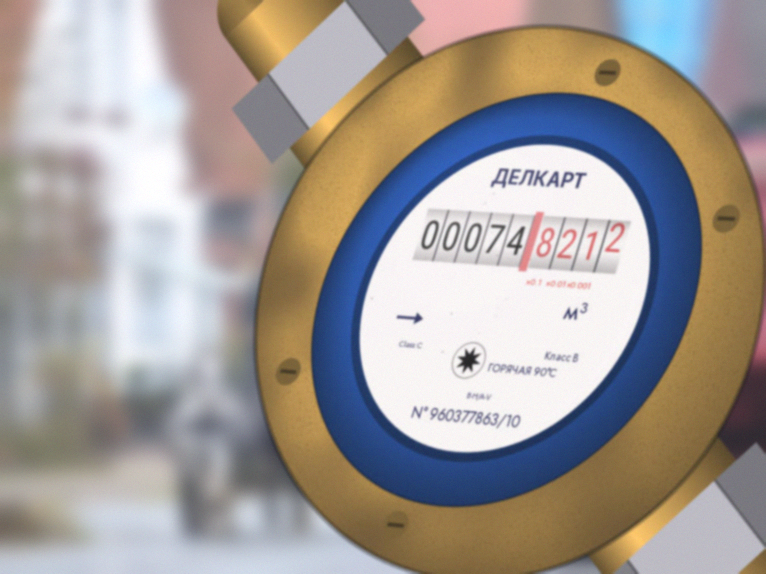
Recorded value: {"value": 74.8212, "unit": "m³"}
